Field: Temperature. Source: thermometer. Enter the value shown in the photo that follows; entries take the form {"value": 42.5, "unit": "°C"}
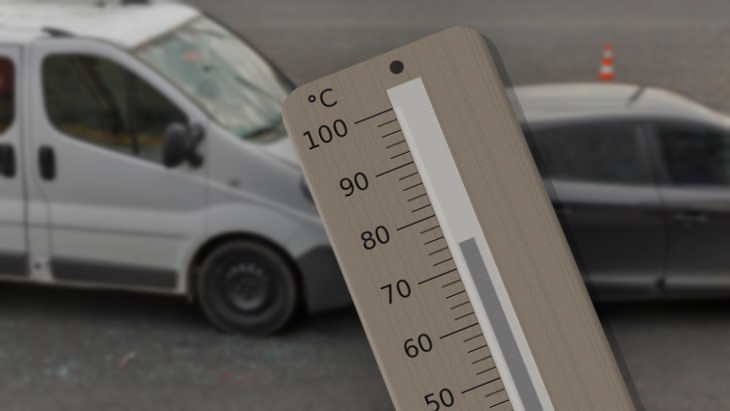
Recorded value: {"value": 74, "unit": "°C"}
